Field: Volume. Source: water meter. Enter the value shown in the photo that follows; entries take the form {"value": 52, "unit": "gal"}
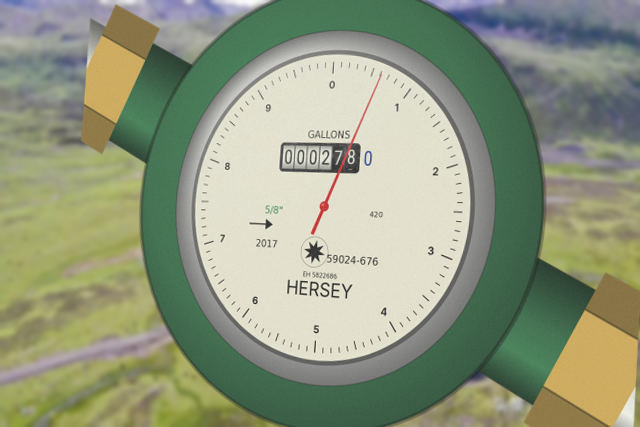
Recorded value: {"value": 2780.6, "unit": "gal"}
